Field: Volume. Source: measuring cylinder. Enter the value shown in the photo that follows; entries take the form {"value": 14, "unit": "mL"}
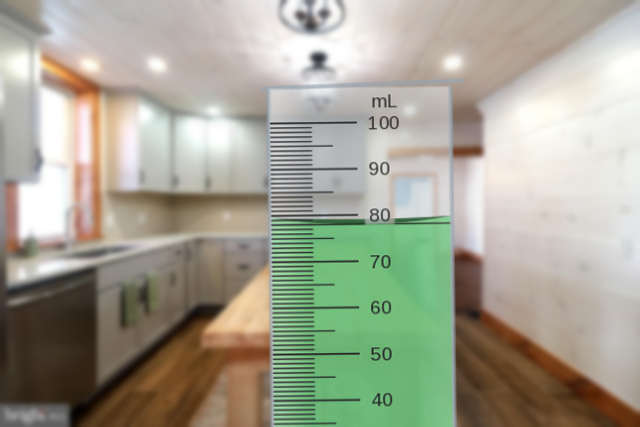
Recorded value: {"value": 78, "unit": "mL"}
